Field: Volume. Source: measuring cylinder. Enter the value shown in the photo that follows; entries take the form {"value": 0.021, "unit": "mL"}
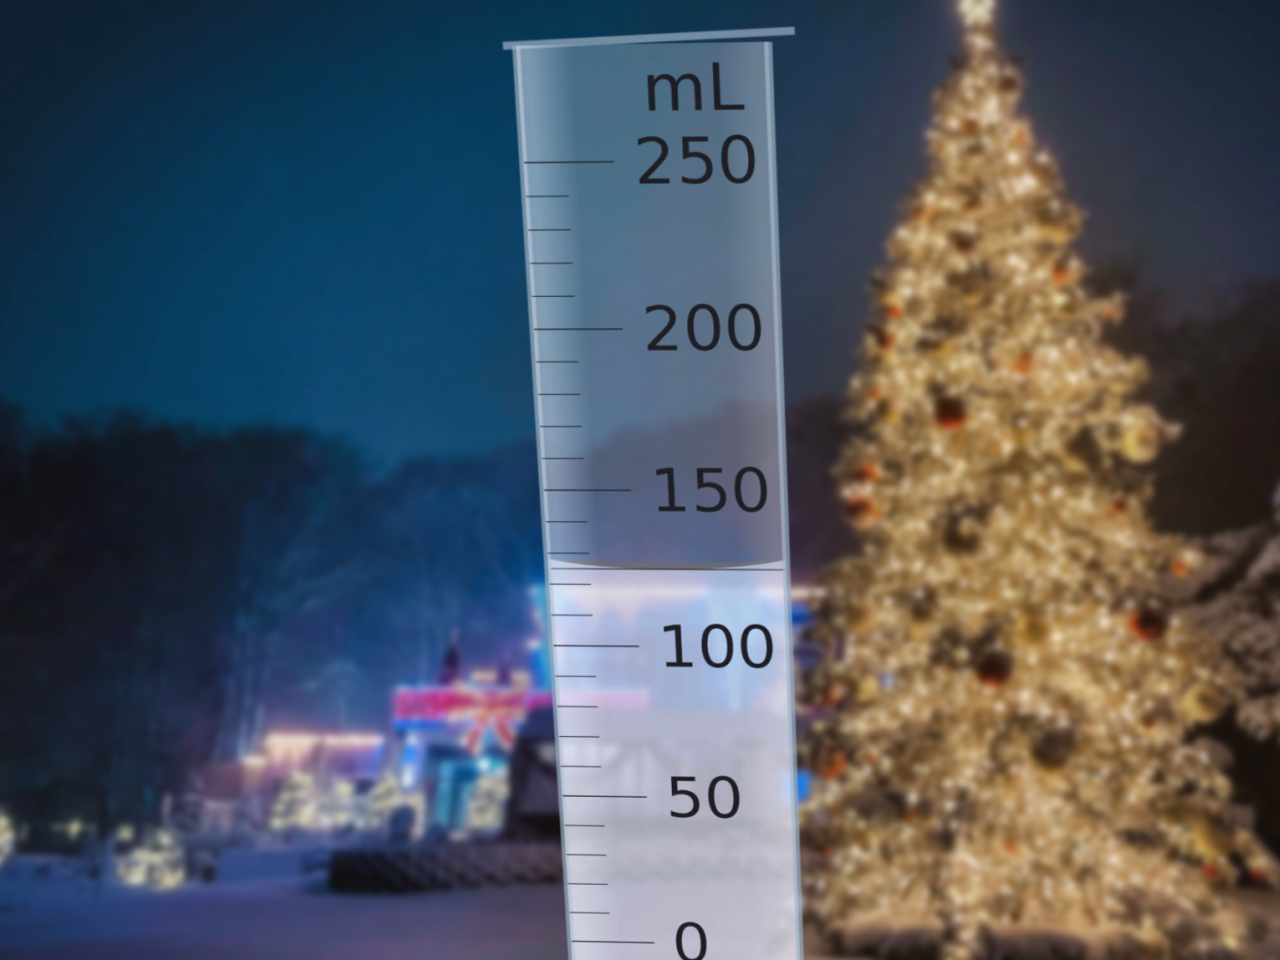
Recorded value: {"value": 125, "unit": "mL"}
